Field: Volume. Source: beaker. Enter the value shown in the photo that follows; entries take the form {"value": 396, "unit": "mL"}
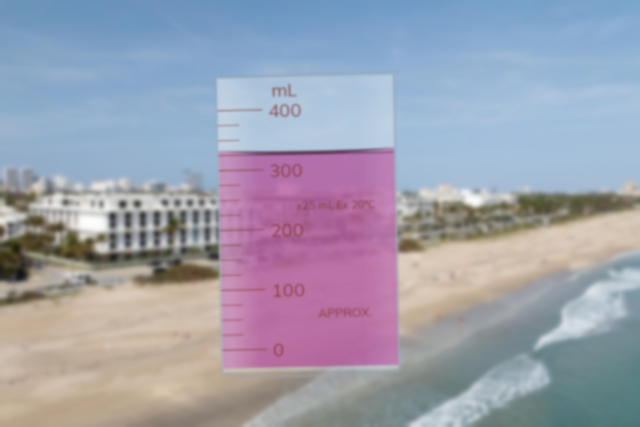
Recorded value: {"value": 325, "unit": "mL"}
